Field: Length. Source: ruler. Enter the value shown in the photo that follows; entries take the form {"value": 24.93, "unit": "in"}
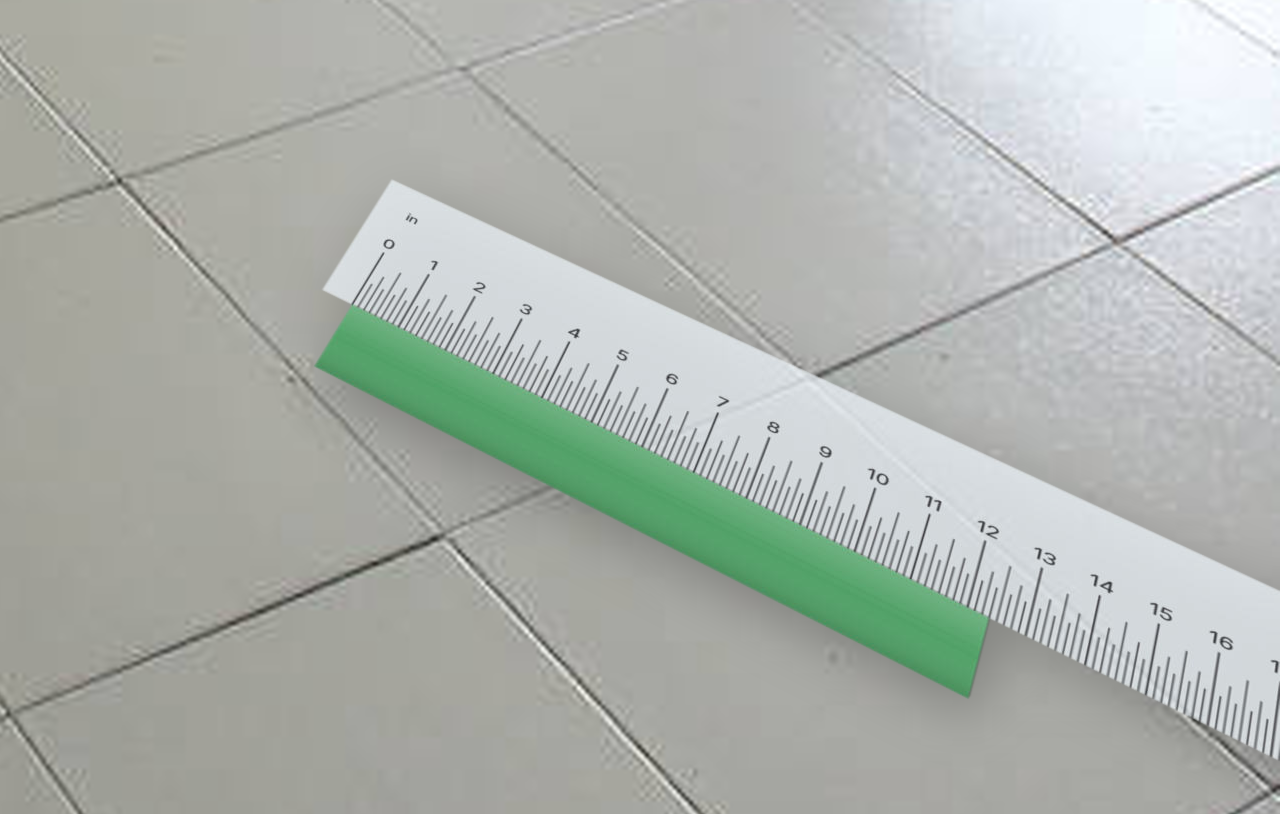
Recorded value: {"value": 12.375, "unit": "in"}
